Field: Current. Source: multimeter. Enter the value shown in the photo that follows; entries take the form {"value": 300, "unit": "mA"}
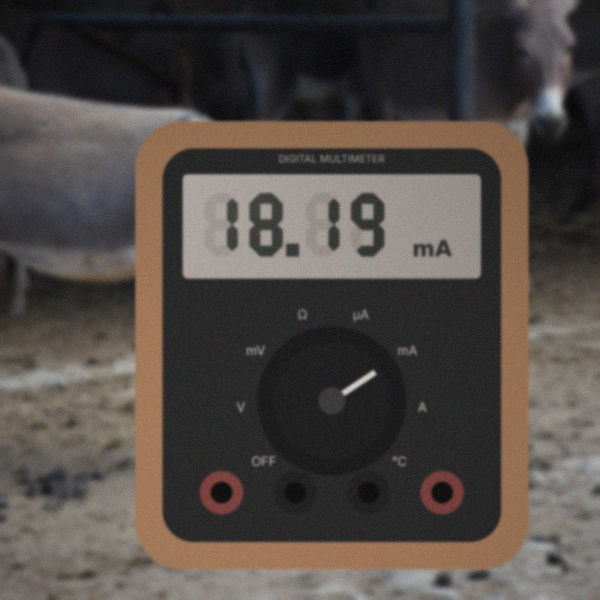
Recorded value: {"value": 18.19, "unit": "mA"}
